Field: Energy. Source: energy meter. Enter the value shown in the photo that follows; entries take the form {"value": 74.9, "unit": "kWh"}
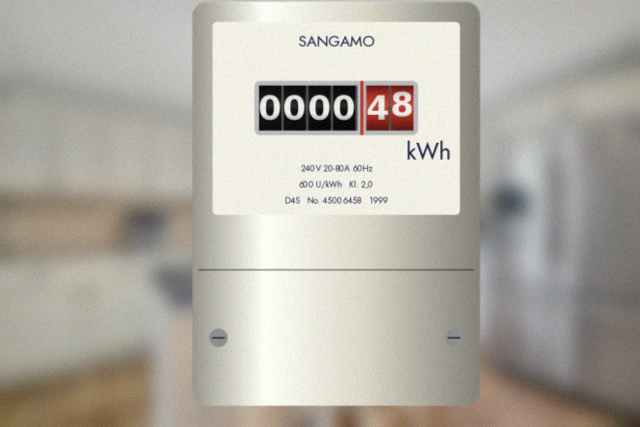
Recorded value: {"value": 0.48, "unit": "kWh"}
